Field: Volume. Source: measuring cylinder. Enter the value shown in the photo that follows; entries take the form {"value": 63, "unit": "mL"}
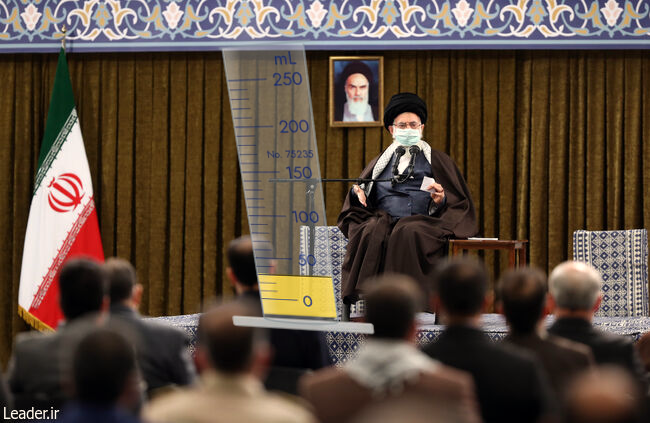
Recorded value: {"value": 30, "unit": "mL"}
